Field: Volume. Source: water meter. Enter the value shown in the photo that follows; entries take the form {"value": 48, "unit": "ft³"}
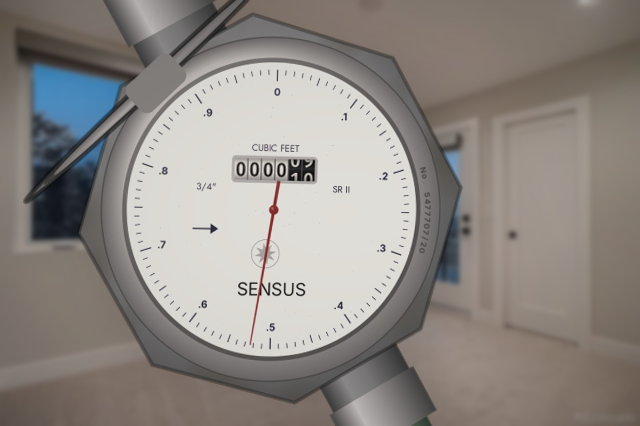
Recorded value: {"value": 9.52, "unit": "ft³"}
